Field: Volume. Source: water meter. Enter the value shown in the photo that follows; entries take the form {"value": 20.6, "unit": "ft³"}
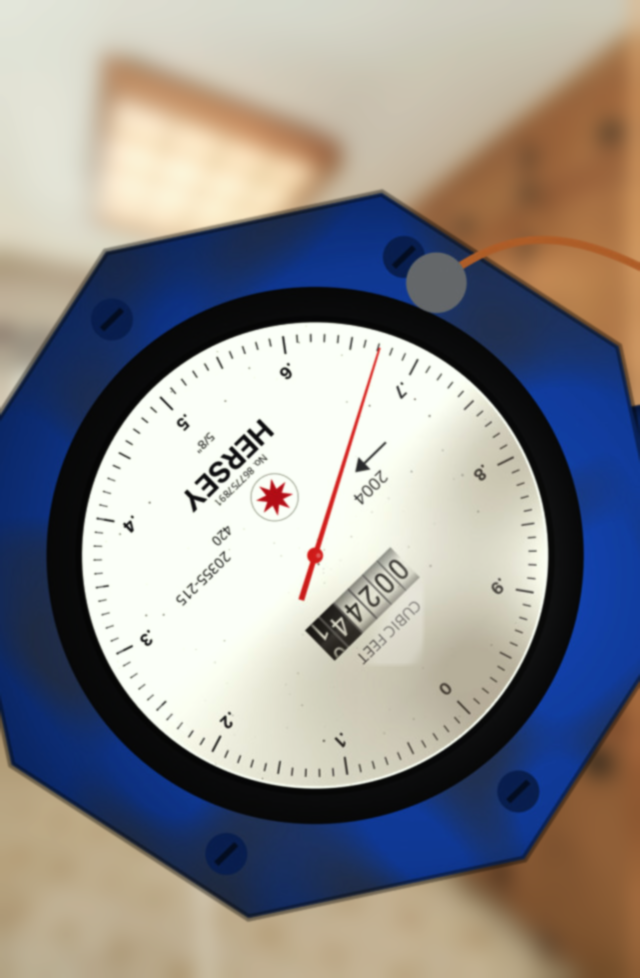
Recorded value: {"value": 2440.67, "unit": "ft³"}
